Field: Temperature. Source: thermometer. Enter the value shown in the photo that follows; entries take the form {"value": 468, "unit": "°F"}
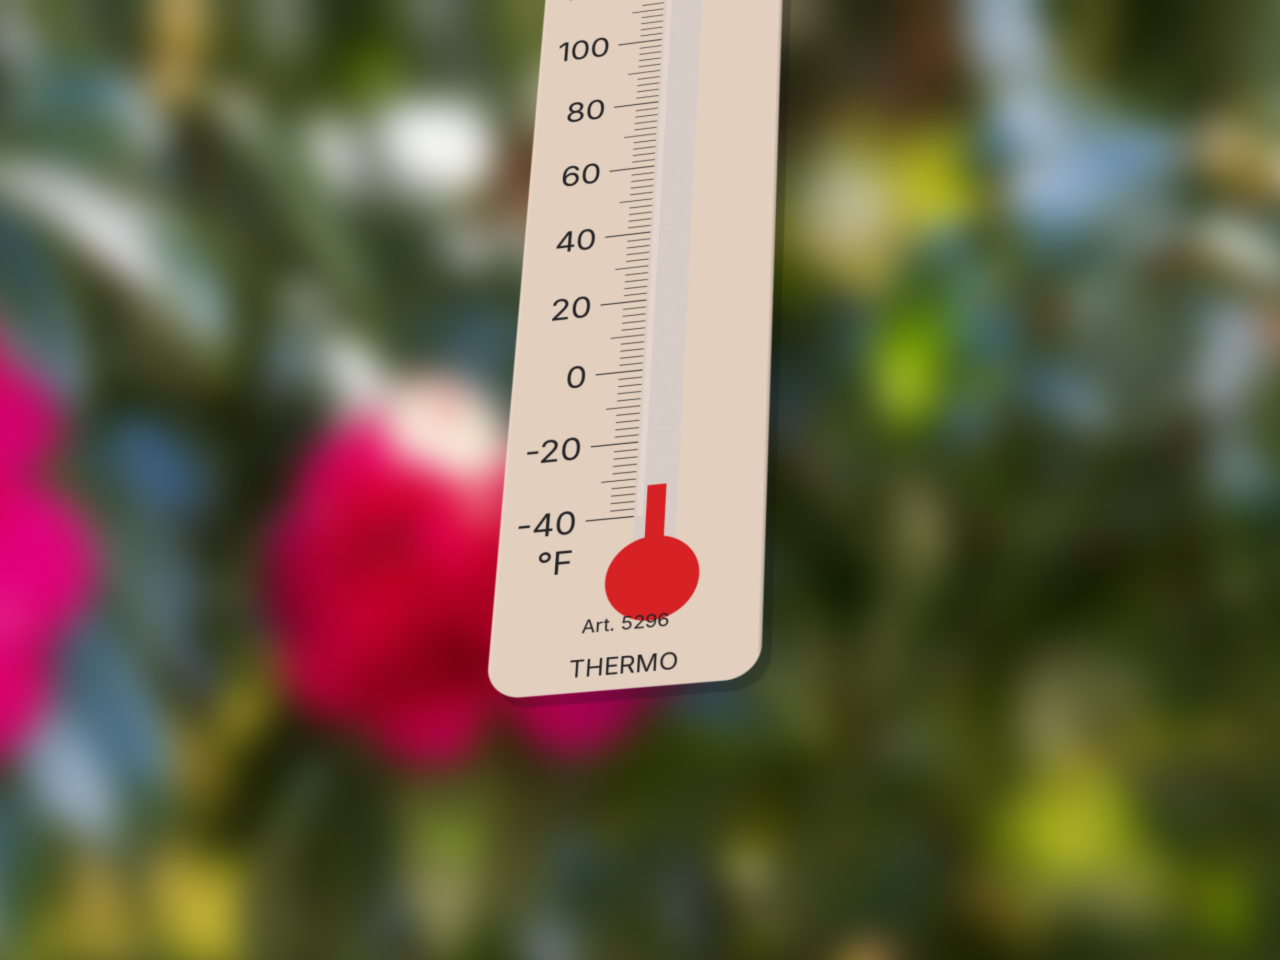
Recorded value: {"value": -32, "unit": "°F"}
